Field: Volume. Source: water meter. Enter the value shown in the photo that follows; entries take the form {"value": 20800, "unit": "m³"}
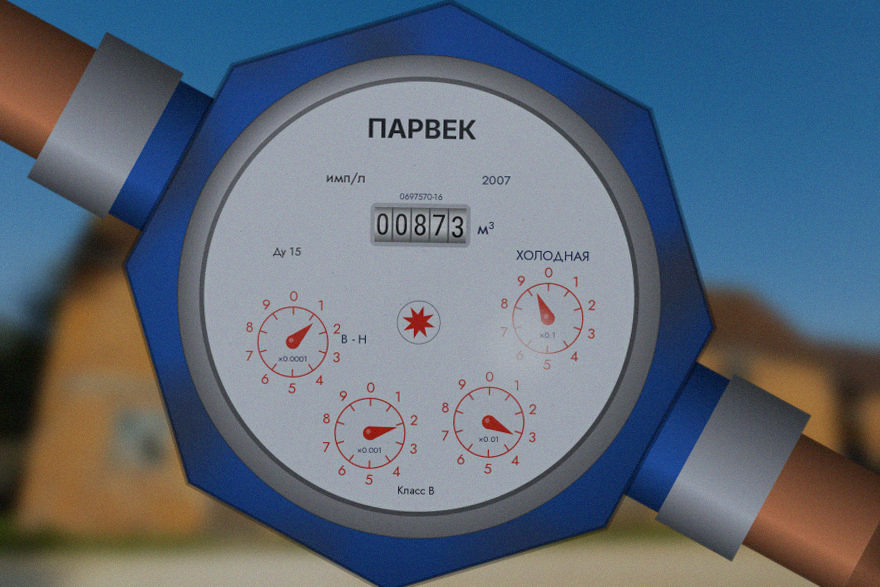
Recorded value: {"value": 872.9321, "unit": "m³"}
